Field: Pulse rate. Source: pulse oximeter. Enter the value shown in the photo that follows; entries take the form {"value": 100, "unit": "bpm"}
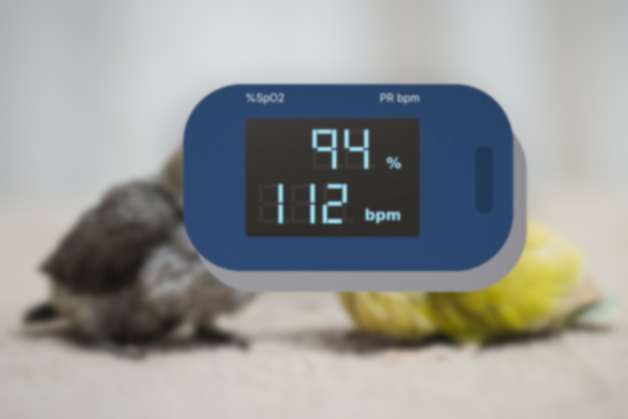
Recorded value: {"value": 112, "unit": "bpm"}
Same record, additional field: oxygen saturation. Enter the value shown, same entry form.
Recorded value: {"value": 94, "unit": "%"}
